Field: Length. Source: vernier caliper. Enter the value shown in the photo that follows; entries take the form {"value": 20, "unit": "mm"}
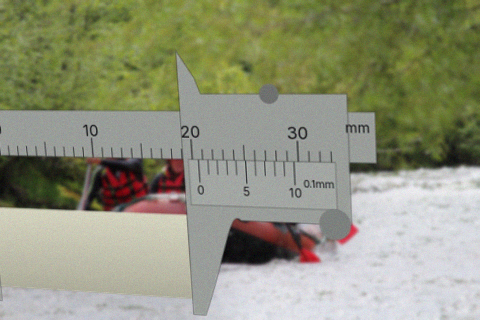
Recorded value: {"value": 20.6, "unit": "mm"}
